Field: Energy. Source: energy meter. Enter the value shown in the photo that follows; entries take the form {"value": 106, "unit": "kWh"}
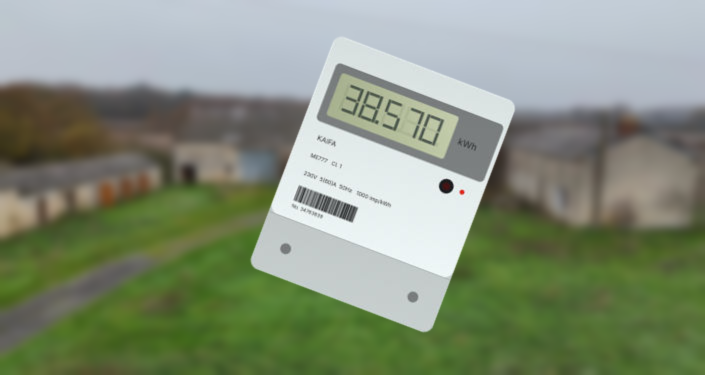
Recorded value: {"value": 38.570, "unit": "kWh"}
